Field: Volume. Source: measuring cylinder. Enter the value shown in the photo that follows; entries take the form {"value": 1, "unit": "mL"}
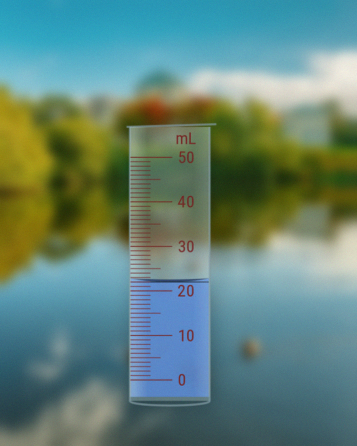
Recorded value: {"value": 22, "unit": "mL"}
